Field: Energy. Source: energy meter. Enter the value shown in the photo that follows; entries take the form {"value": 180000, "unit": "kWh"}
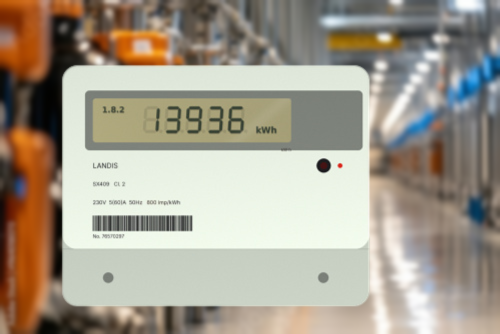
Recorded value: {"value": 13936, "unit": "kWh"}
